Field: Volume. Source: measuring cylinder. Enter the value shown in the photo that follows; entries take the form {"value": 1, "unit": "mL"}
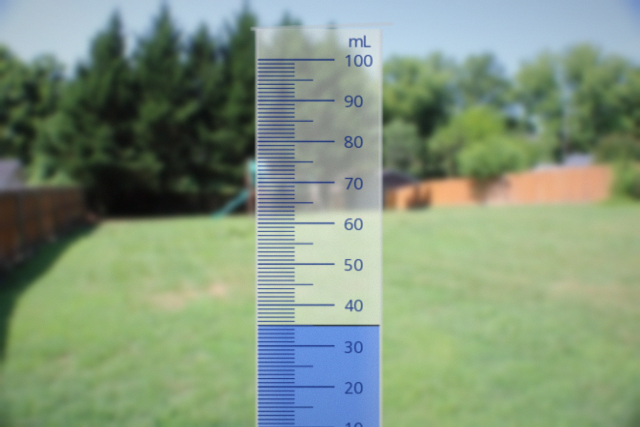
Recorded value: {"value": 35, "unit": "mL"}
